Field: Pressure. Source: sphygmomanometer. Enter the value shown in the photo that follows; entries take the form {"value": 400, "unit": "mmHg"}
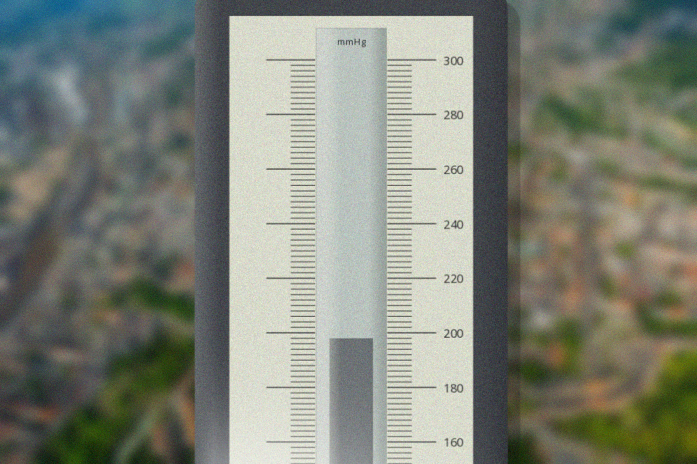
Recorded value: {"value": 198, "unit": "mmHg"}
